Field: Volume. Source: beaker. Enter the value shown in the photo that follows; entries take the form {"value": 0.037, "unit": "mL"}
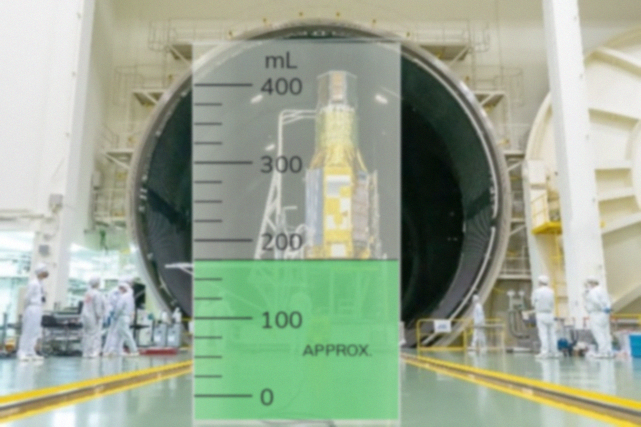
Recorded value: {"value": 175, "unit": "mL"}
